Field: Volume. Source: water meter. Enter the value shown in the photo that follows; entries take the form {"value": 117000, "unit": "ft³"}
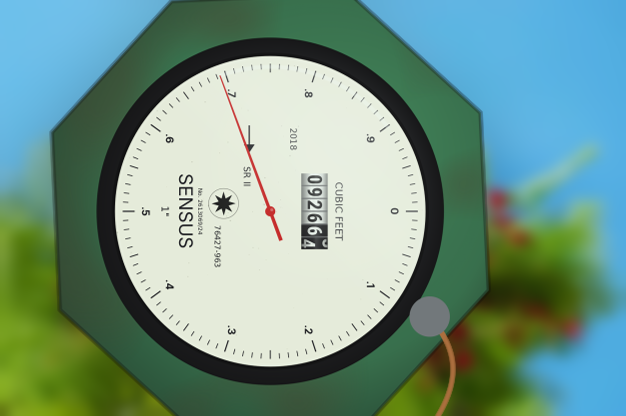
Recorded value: {"value": 92663.69, "unit": "ft³"}
